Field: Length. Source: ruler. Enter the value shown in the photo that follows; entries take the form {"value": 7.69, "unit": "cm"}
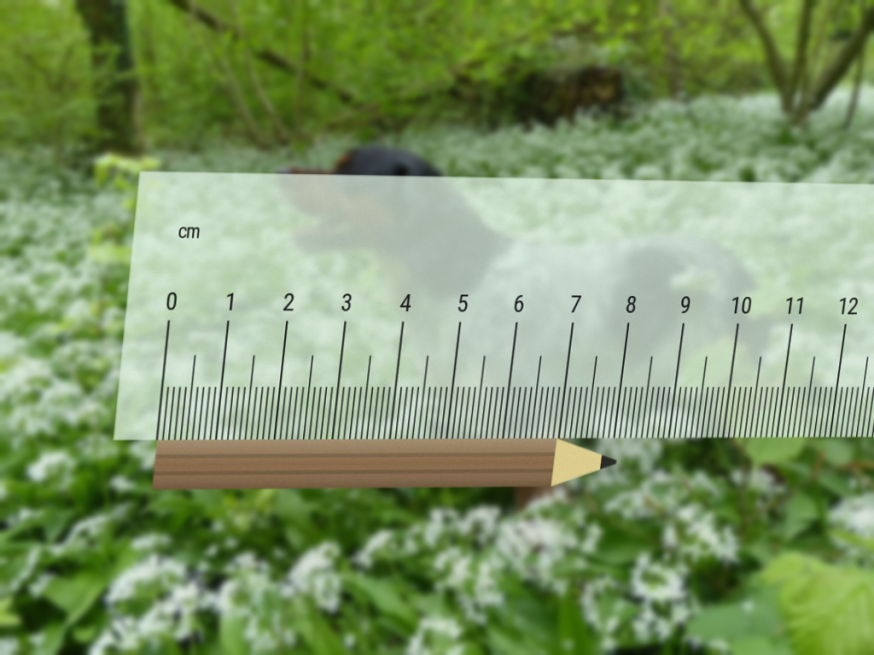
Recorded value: {"value": 8.1, "unit": "cm"}
